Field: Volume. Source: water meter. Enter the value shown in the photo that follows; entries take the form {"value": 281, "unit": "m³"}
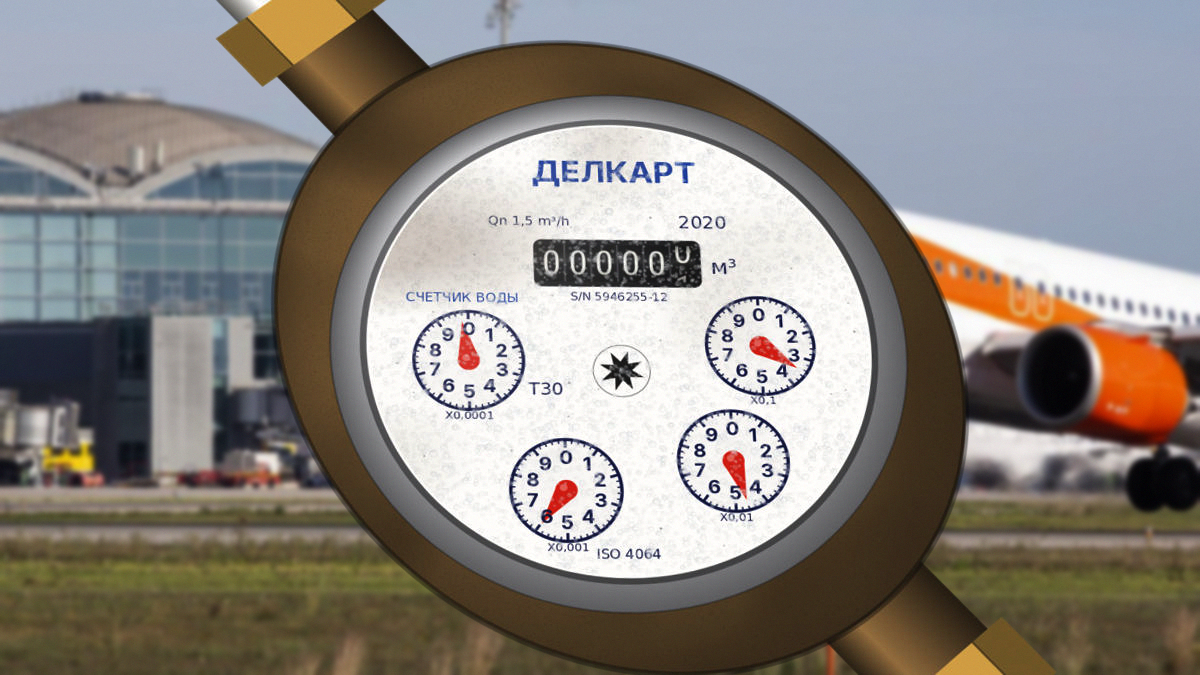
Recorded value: {"value": 0.3459, "unit": "m³"}
